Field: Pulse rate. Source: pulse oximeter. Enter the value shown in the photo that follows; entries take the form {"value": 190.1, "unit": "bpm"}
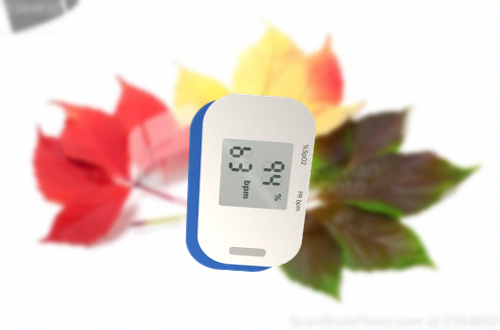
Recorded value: {"value": 63, "unit": "bpm"}
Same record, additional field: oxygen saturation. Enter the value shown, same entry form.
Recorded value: {"value": 94, "unit": "%"}
